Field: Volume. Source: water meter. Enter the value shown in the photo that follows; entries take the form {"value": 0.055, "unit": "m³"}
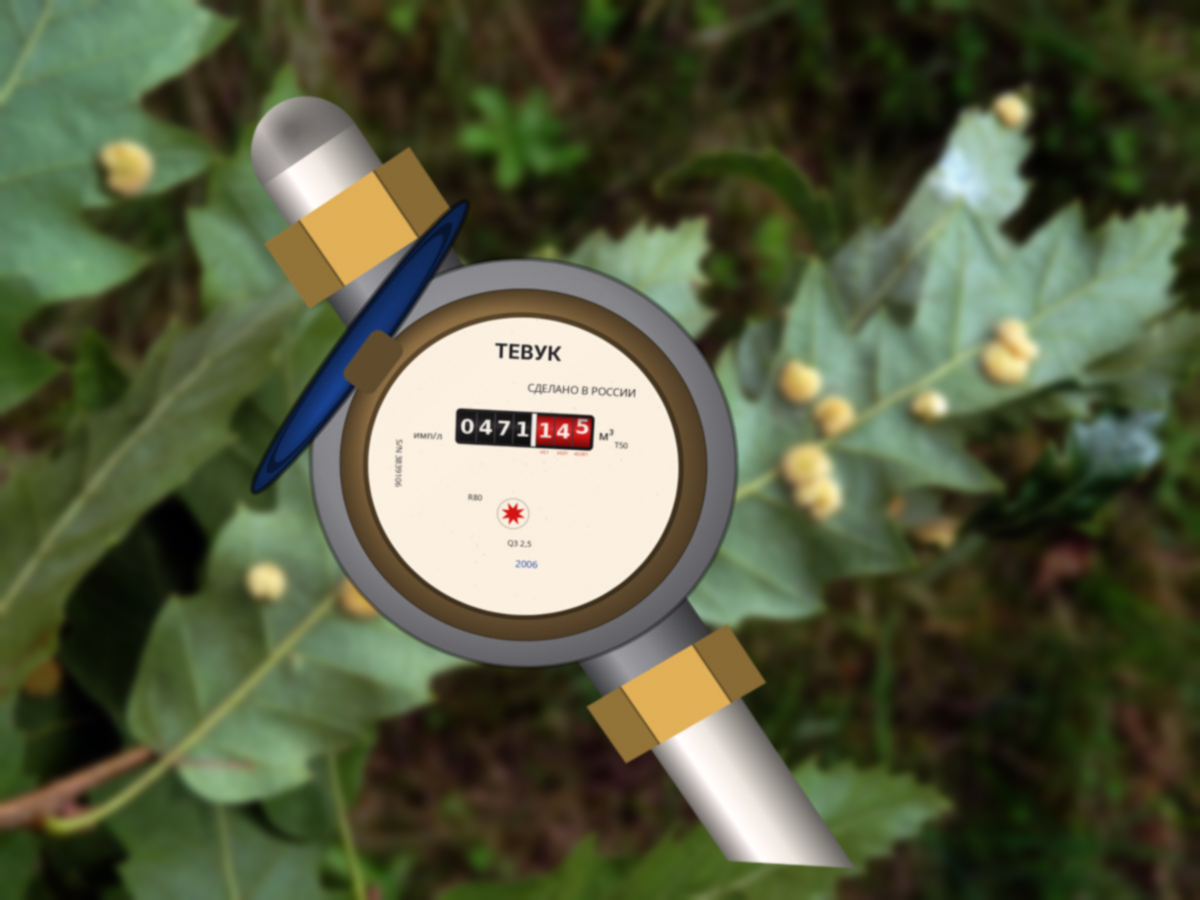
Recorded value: {"value": 471.145, "unit": "m³"}
